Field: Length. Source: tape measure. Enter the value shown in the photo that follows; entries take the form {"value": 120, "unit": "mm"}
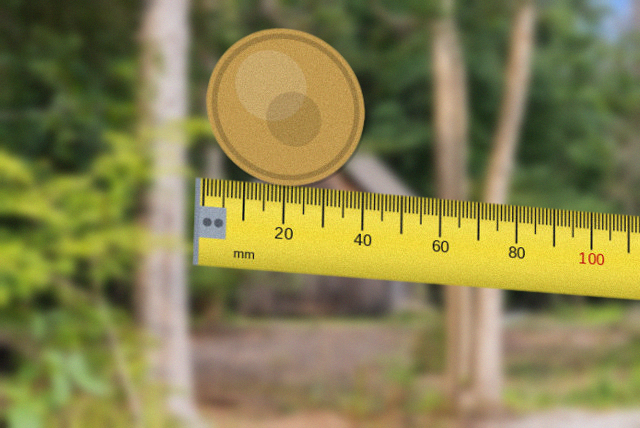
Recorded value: {"value": 40, "unit": "mm"}
